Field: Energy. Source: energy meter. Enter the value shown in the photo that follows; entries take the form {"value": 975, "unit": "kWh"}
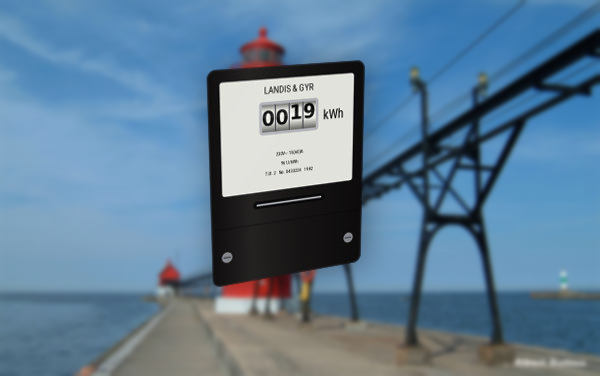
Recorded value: {"value": 19, "unit": "kWh"}
